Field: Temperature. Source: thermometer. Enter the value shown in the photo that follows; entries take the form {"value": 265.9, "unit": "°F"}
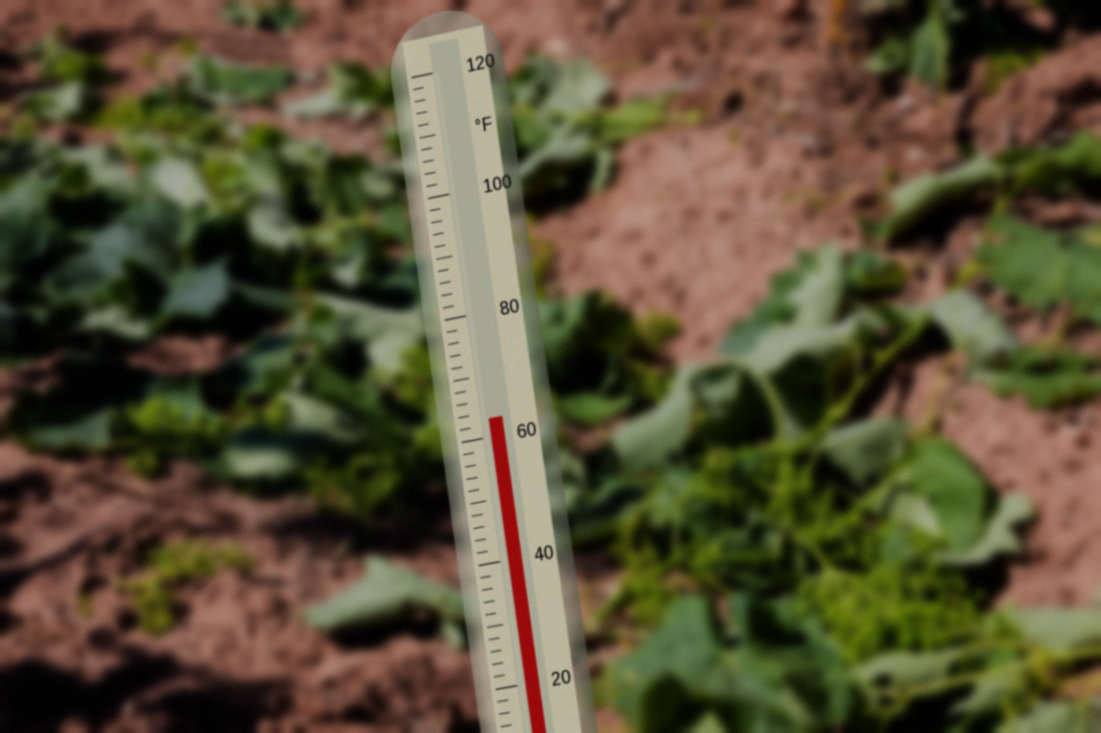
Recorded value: {"value": 63, "unit": "°F"}
